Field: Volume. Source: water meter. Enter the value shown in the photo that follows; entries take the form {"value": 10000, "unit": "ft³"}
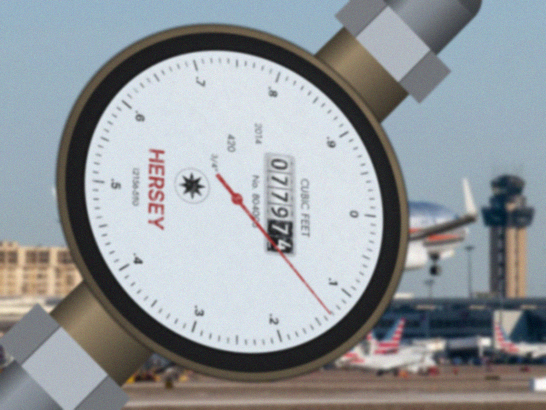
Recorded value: {"value": 77974.13, "unit": "ft³"}
